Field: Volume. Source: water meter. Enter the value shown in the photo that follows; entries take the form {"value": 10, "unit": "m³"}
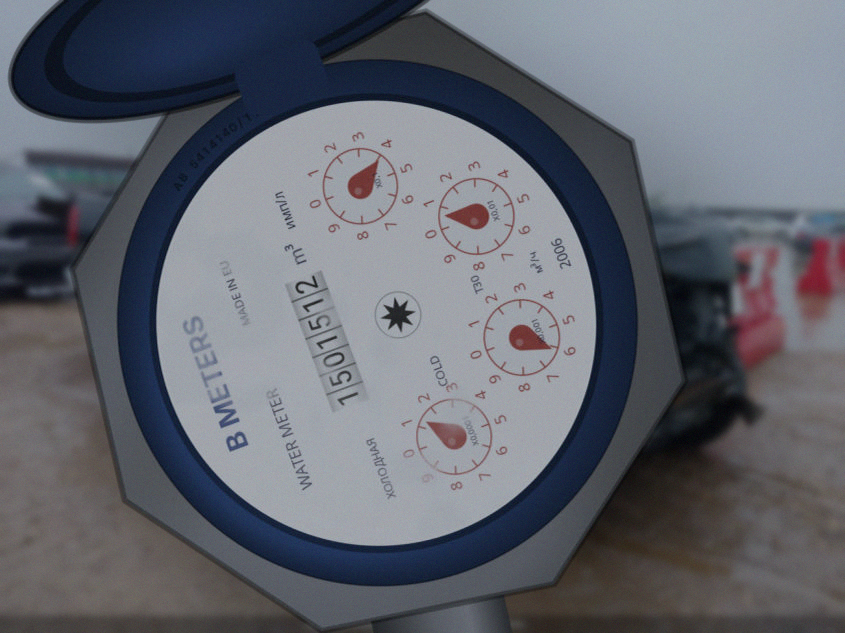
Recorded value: {"value": 1501512.4061, "unit": "m³"}
